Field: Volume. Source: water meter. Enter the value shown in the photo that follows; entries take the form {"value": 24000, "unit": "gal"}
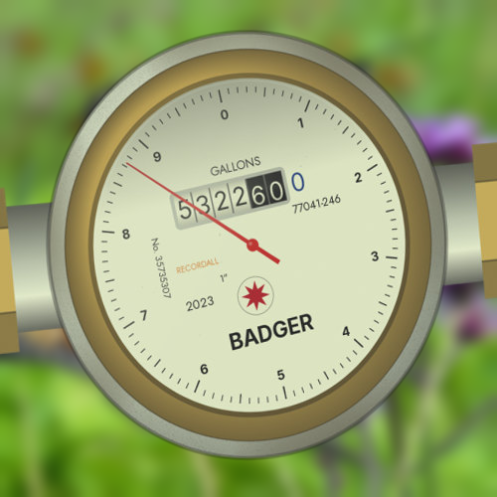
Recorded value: {"value": 5322598.7, "unit": "gal"}
